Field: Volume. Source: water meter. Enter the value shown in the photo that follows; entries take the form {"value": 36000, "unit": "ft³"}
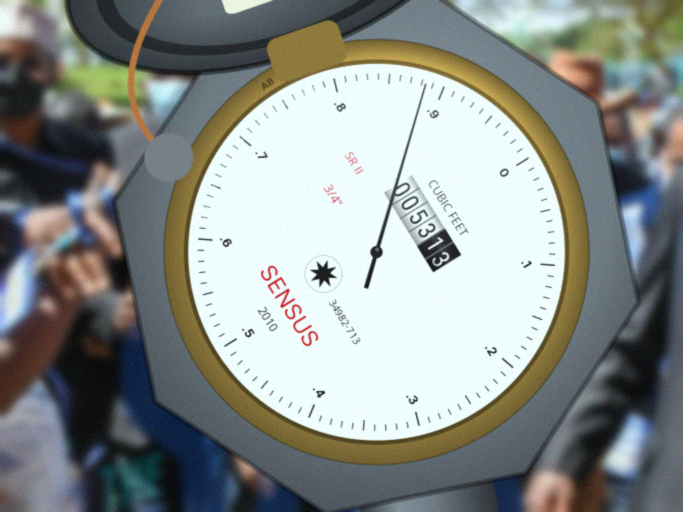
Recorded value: {"value": 5312.88, "unit": "ft³"}
